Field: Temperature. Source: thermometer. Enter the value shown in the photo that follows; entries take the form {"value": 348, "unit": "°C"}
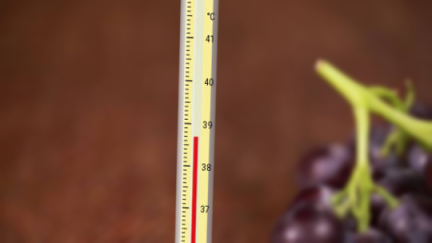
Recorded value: {"value": 38.7, "unit": "°C"}
